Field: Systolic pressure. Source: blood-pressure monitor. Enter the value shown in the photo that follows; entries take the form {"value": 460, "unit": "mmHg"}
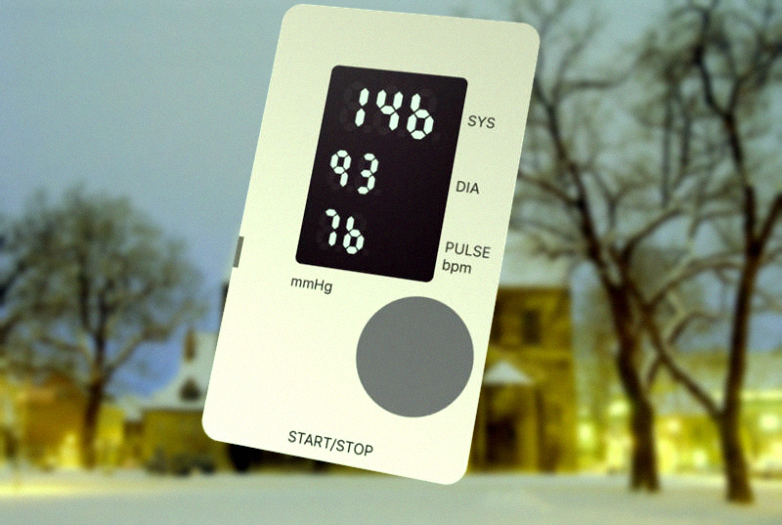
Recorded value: {"value": 146, "unit": "mmHg"}
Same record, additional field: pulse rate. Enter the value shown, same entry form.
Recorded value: {"value": 76, "unit": "bpm"}
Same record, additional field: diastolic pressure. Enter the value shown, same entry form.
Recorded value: {"value": 93, "unit": "mmHg"}
